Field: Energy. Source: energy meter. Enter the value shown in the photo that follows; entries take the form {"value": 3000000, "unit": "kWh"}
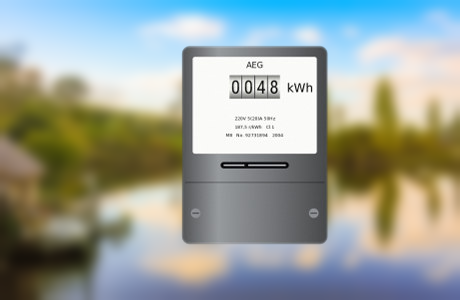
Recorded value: {"value": 48, "unit": "kWh"}
